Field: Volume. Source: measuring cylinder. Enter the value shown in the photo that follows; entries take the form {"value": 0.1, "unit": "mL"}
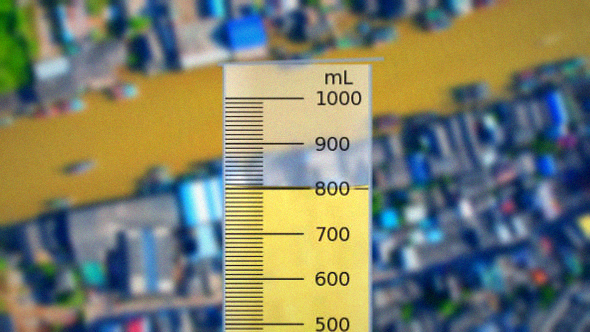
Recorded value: {"value": 800, "unit": "mL"}
